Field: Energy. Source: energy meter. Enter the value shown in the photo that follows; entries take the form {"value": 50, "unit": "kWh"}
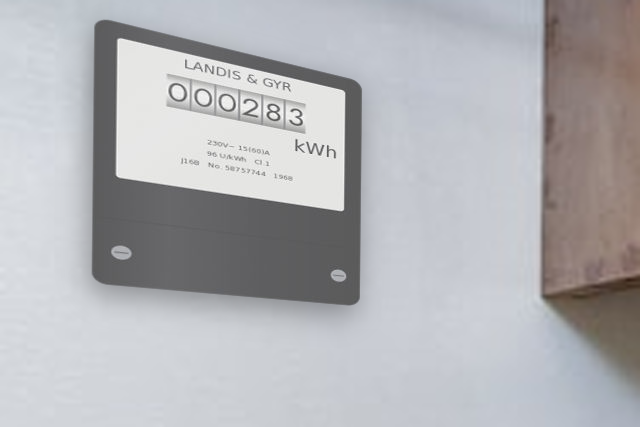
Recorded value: {"value": 283, "unit": "kWh"}
